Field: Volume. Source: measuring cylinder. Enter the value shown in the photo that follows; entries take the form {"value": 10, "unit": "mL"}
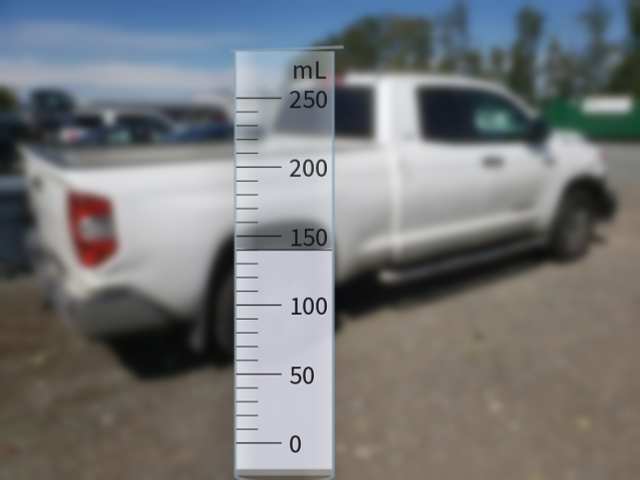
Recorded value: {"value": 140, "unit": "mL"}
